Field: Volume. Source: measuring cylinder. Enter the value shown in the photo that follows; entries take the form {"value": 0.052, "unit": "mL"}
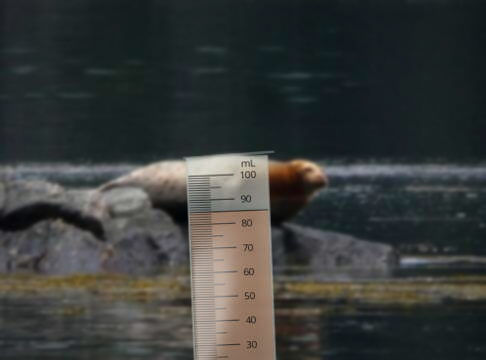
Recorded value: {"value": 85, "unit": "mL"}
